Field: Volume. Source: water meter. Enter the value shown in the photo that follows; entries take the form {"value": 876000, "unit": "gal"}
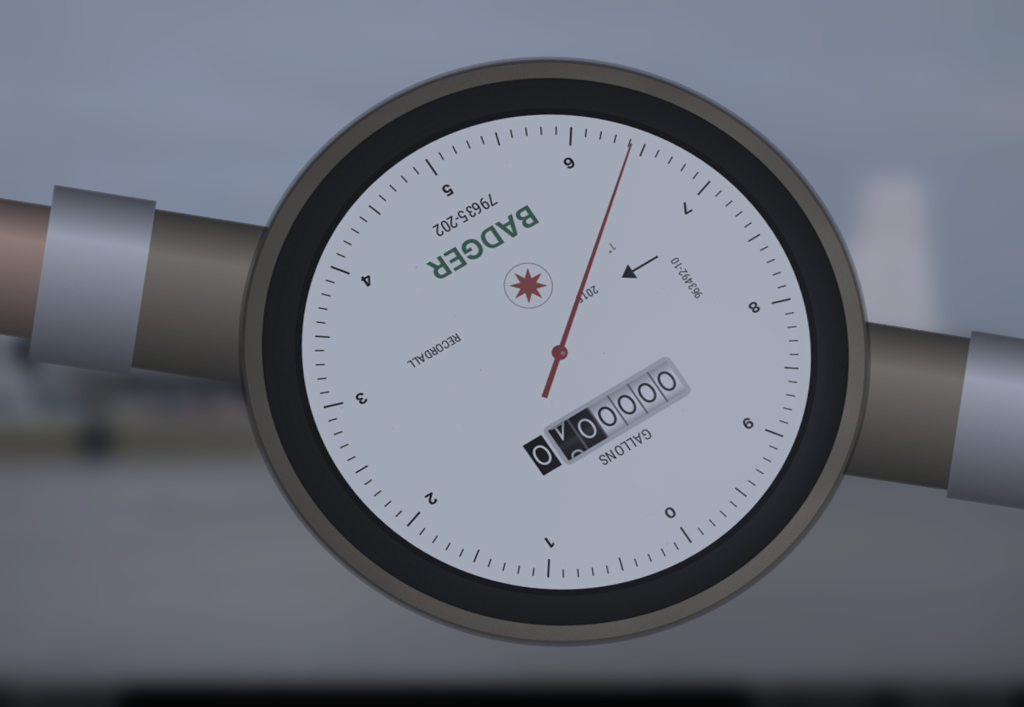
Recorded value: {"value": 36.4, "unit": "gal"}
